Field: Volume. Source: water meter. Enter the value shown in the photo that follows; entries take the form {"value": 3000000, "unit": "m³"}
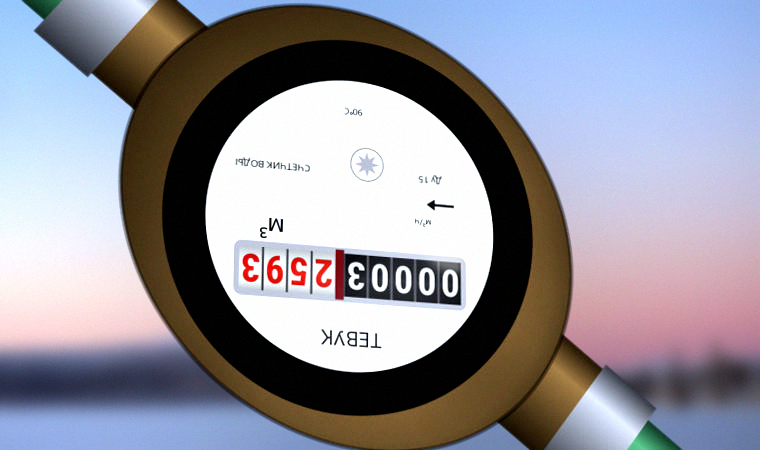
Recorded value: {"value": 3.2593, "unit": "m³"}
